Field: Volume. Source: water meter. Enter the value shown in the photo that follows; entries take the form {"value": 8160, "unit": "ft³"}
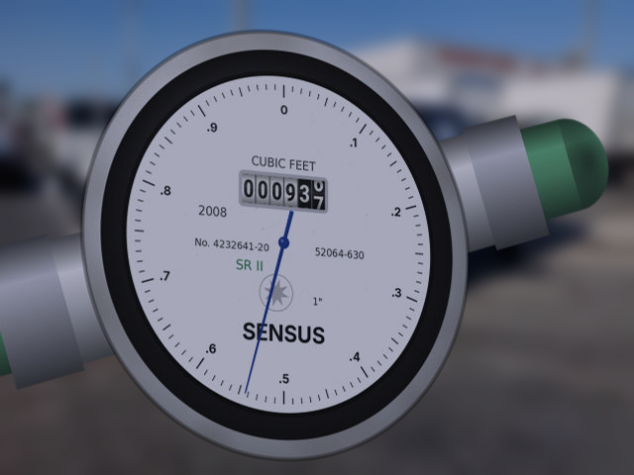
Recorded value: {"value": 936.54, "unit": "ft³"}
